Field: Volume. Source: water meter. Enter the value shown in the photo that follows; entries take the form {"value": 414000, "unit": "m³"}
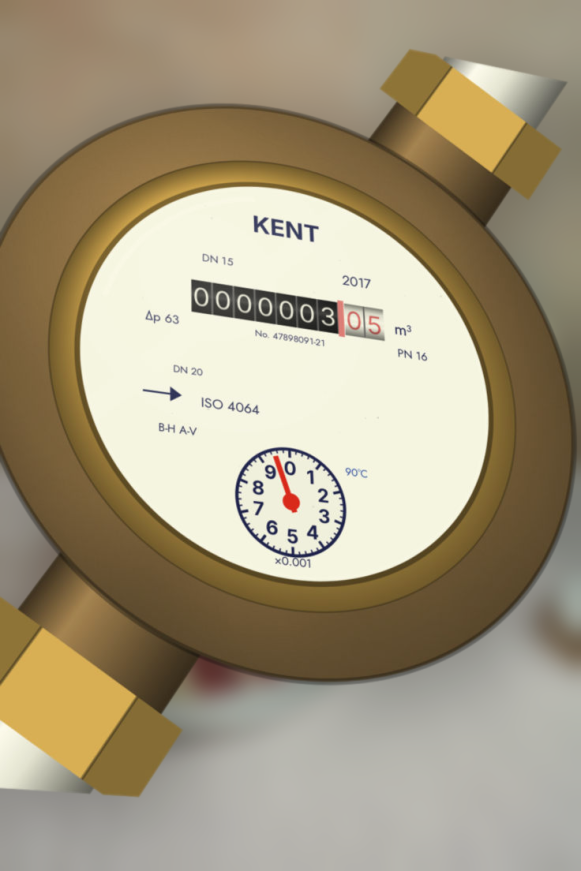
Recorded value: {"value": 3.049, "unit": "m³"}
